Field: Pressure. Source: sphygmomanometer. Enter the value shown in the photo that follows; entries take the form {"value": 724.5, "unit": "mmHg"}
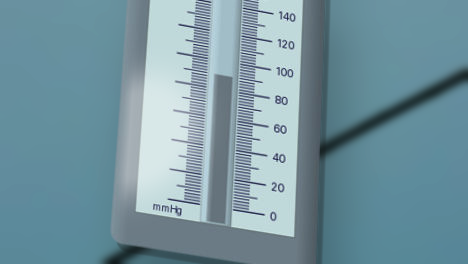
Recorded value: {"value": 90, "unit": "mmHg"}
